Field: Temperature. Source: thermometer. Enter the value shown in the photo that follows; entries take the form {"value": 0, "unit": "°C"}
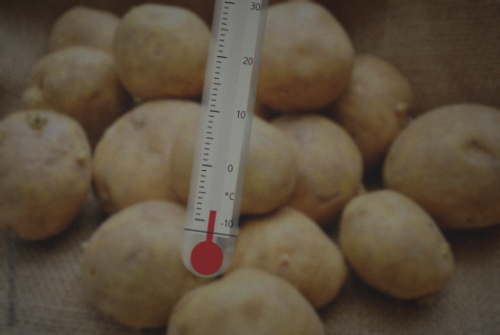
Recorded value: {"value": -8, "unit": "°C"}
